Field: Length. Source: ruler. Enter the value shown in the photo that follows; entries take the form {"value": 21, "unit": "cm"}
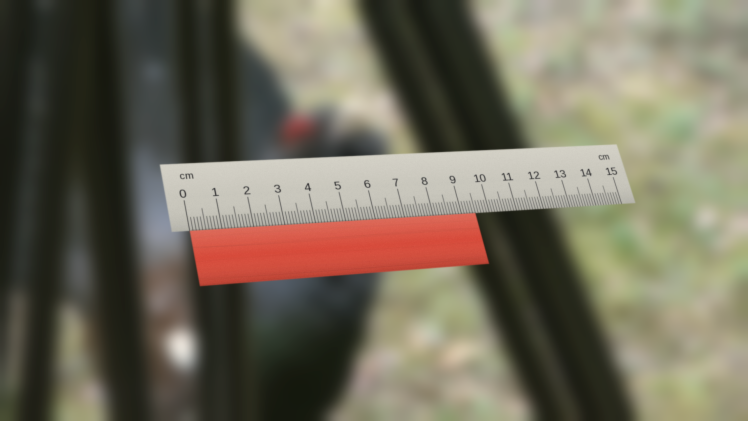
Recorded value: {"value": 9.5, "unit": "cm"}
